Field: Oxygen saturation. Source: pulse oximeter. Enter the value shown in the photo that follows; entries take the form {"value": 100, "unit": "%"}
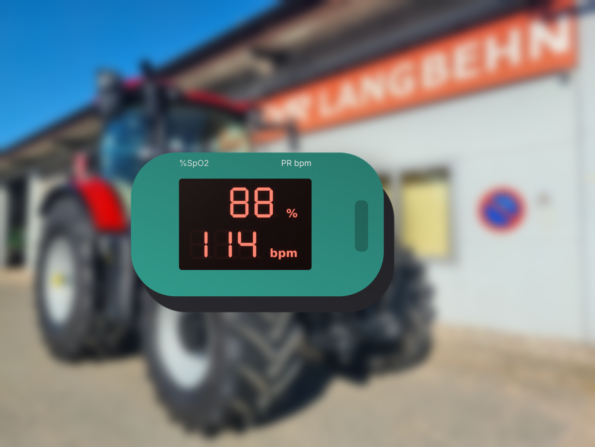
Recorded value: {"value": 88, "unit": "%"}
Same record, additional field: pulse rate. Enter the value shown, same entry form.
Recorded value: {"value": 114, "unit": "bpm"}
